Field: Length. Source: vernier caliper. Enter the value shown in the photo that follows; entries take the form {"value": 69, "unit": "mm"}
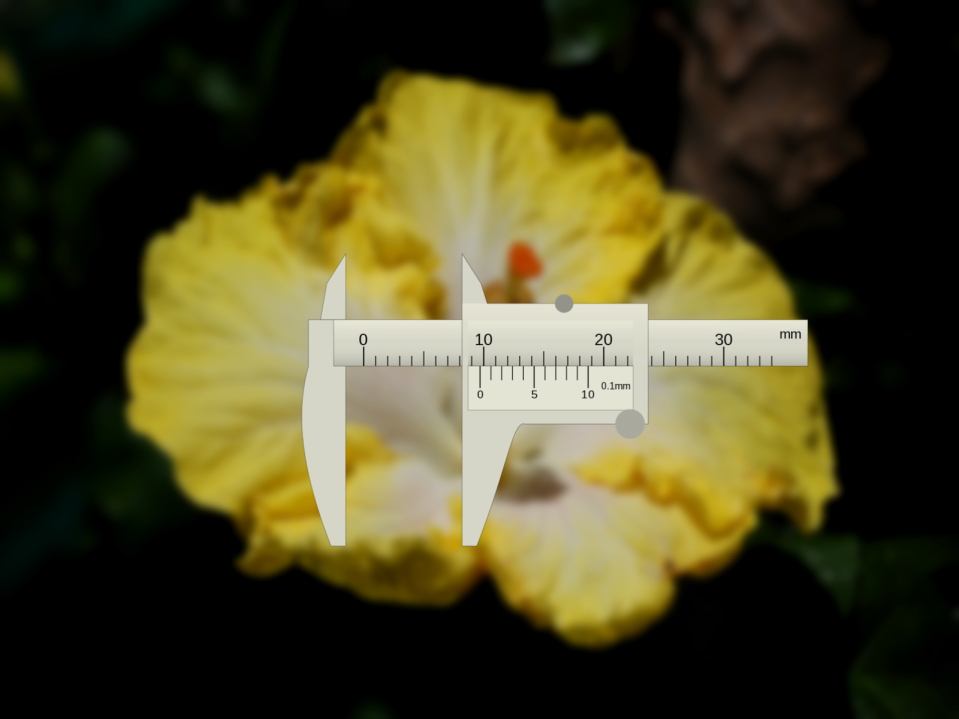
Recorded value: {"value": 9.7, "unit": "mm"}
